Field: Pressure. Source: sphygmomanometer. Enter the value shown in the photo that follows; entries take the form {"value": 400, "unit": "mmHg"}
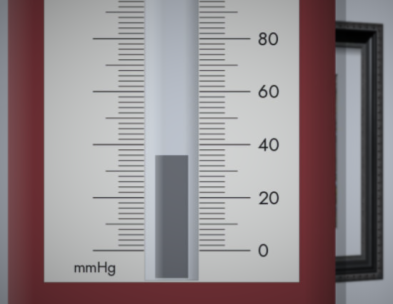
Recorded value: {"value": 36, "unit": "mmHg"}
